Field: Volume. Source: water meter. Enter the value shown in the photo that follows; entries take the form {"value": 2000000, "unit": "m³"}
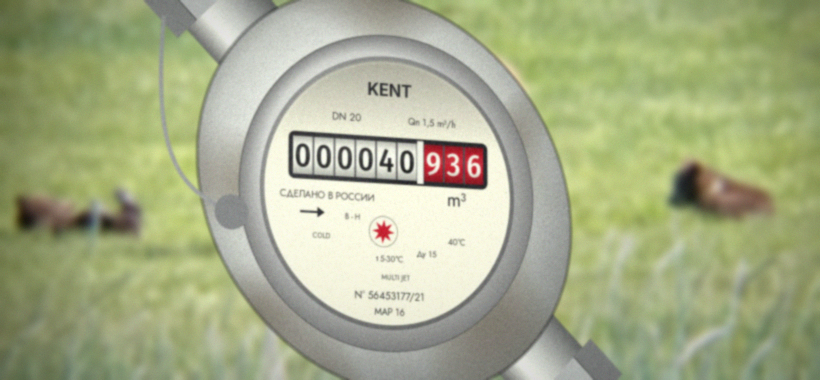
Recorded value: {"value": 40.936, "unit": "m³"}
